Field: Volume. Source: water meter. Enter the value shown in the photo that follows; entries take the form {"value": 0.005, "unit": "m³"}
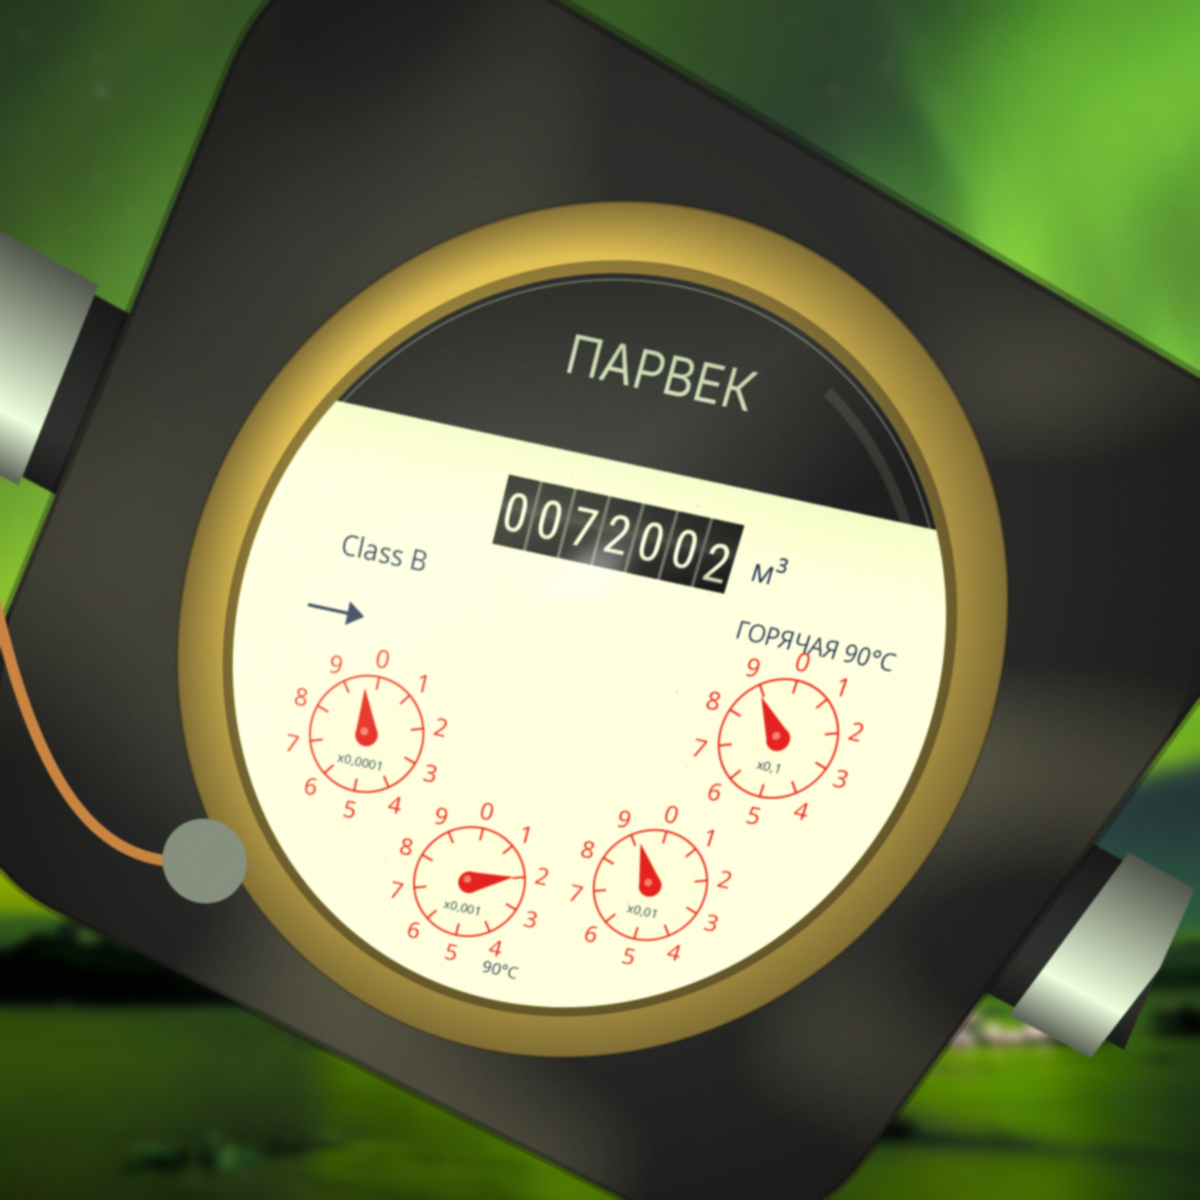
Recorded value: {"value": 72001.8919, "unit": "m³"}
